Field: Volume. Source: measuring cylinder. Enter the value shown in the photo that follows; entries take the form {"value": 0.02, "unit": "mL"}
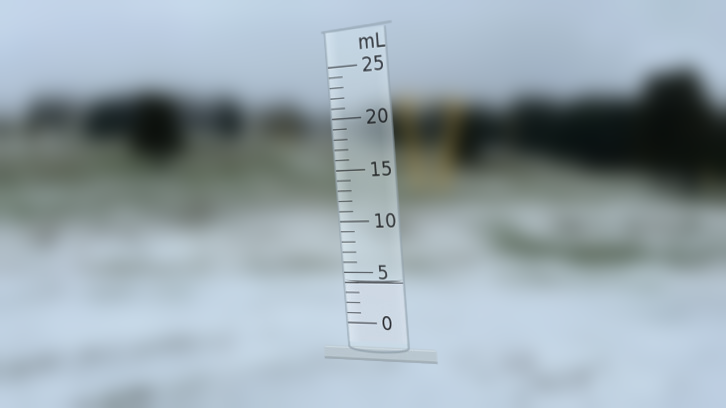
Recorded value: {"value": 4, "unit": "mL"}
